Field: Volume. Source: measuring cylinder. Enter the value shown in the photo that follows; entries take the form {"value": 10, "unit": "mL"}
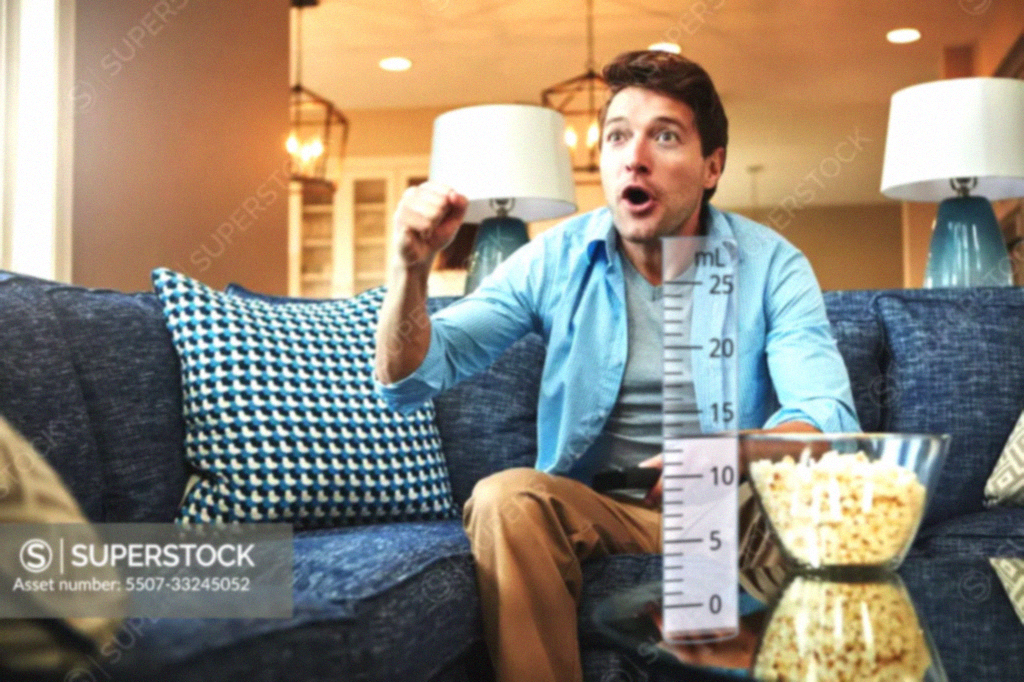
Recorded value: {"value": 13, "unit": "mL"}
